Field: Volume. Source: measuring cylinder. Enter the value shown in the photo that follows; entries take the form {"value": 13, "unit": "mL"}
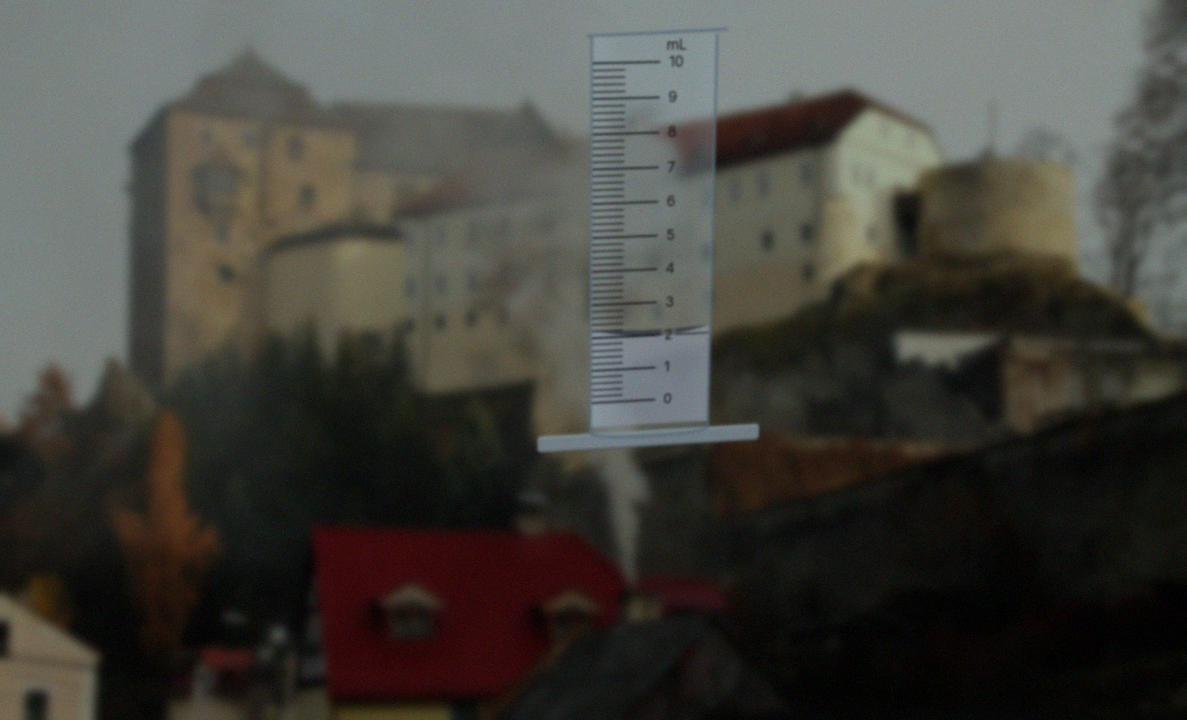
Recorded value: {"value": 2, "unit": "mL"}
